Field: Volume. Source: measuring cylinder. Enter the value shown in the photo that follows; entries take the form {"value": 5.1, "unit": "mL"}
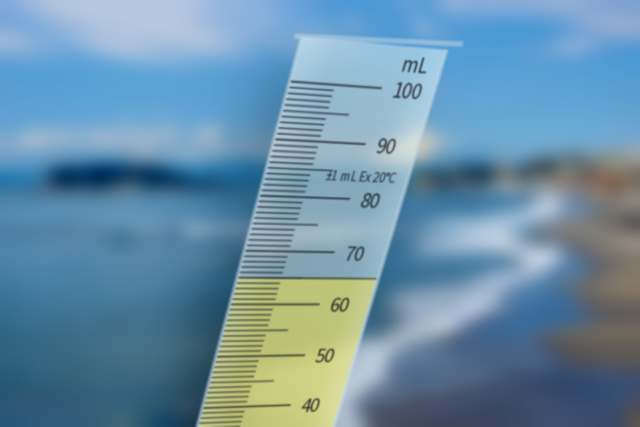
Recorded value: {"value": 65, "unit": "mL"}
